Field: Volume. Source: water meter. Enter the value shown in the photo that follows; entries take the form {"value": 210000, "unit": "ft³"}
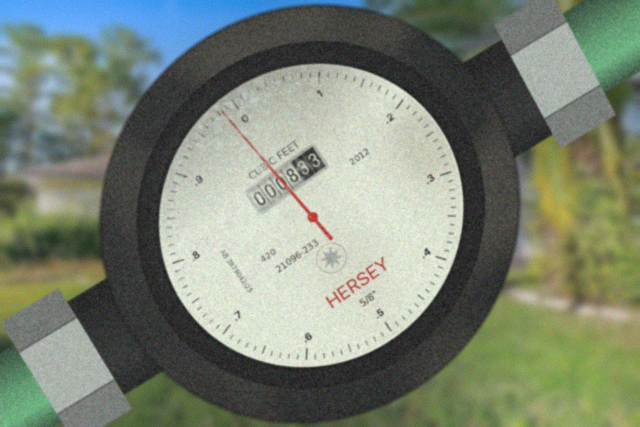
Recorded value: {"value": 832.98, "unit": "ft³"}
